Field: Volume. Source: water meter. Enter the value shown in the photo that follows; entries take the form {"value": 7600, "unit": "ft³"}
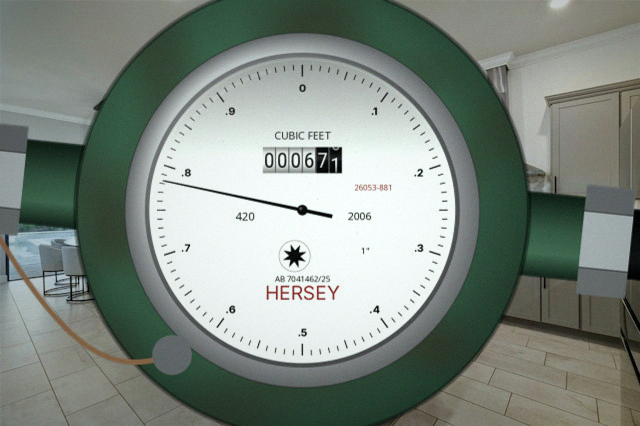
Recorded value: {"value": 670.78, "unit": "ft³"}
